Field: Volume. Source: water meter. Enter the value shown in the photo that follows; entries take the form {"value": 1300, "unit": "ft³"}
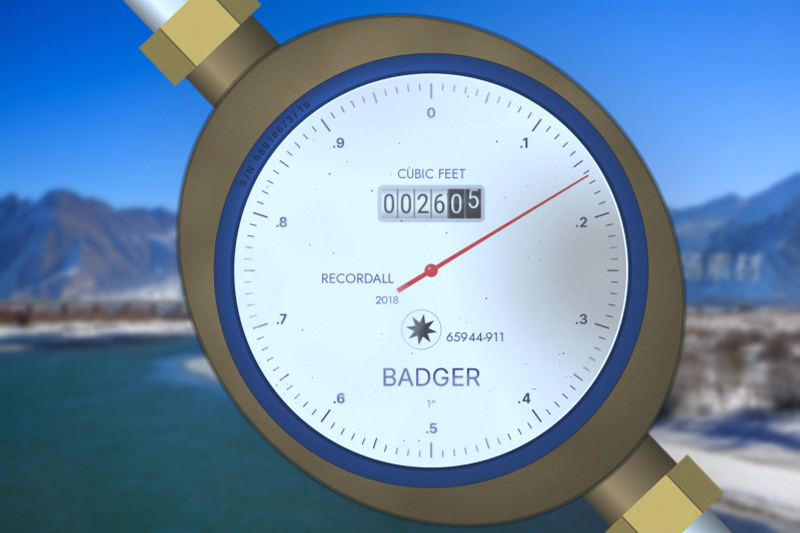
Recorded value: {"value": 2605.16, "unit": "ft³"}
